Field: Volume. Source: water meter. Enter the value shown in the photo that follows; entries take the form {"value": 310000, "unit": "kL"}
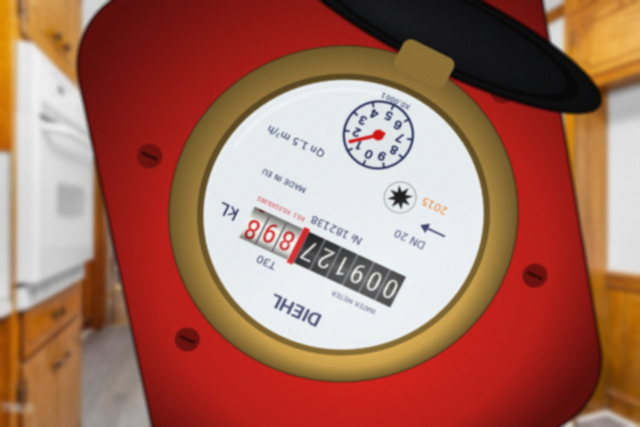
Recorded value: {"value": 9127.8981, "unit": "kL"}
